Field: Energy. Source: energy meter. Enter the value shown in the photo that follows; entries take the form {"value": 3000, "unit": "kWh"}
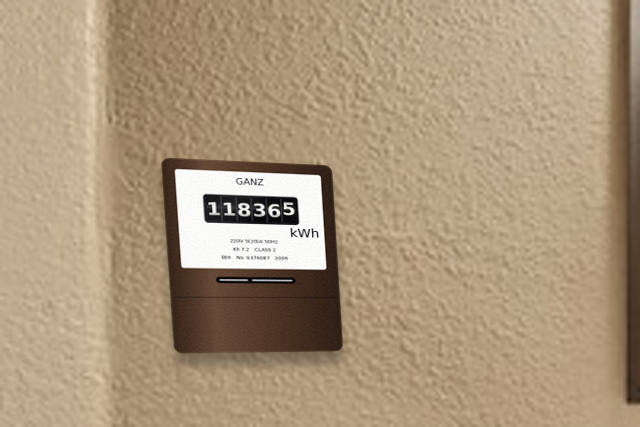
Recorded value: {"value": 118365, "unit": "kWh"}
